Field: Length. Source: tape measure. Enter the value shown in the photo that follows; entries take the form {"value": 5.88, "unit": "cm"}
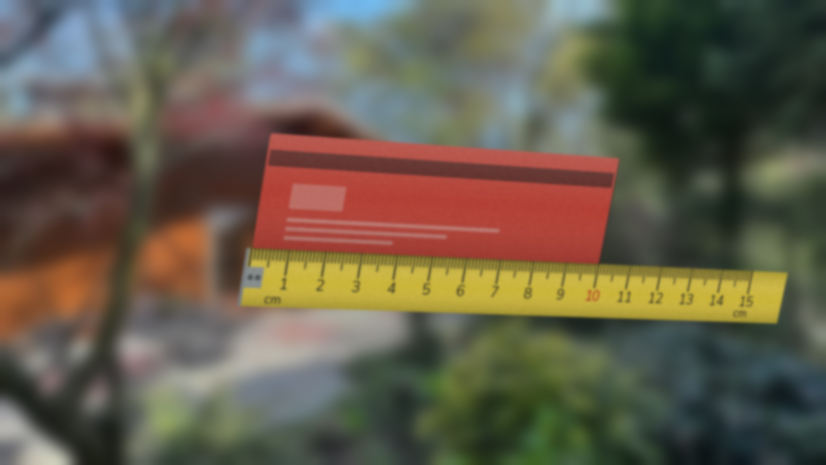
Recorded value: {"value": 10, "unit": "cm"}
